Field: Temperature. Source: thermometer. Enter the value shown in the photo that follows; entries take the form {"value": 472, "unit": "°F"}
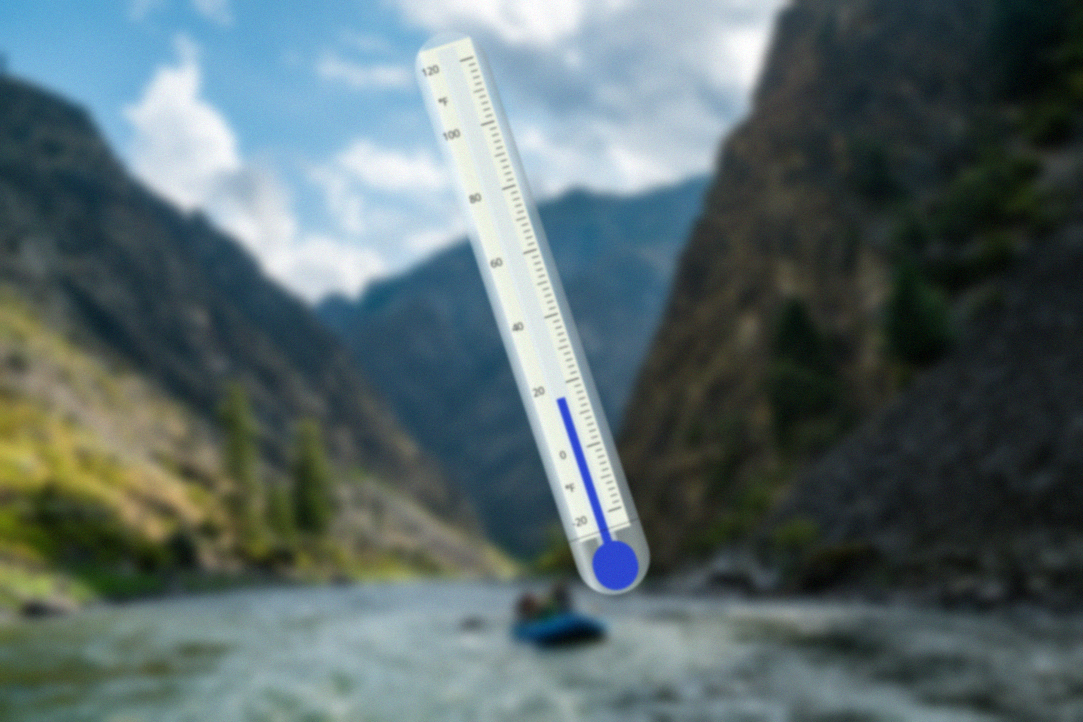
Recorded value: {"value": 16, "unit": "°F"}
